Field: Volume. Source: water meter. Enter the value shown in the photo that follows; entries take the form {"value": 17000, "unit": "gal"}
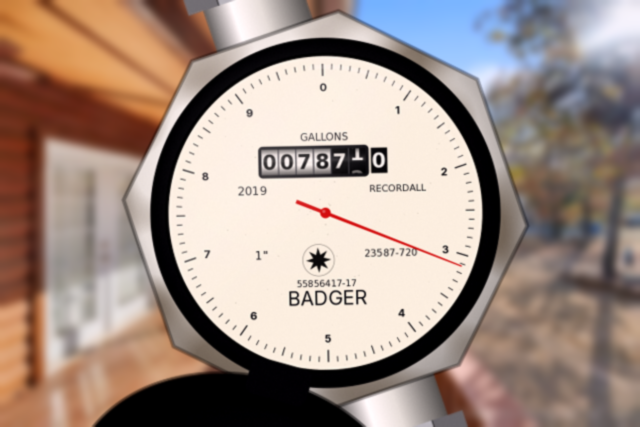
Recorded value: {"value": 78713.1, "unit": "gal"}
